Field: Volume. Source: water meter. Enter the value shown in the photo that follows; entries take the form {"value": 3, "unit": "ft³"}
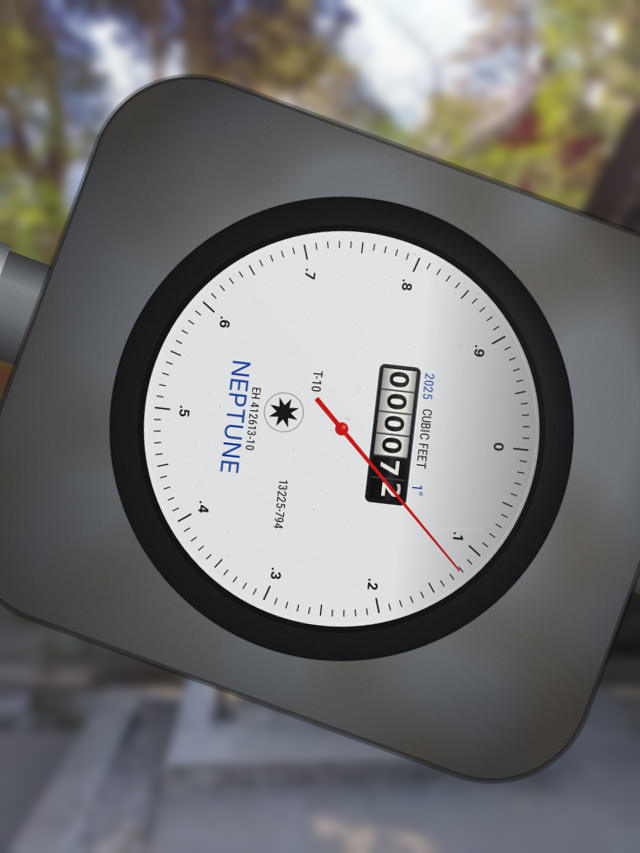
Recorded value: {"value": 72.12, "unit": "ft³"}
